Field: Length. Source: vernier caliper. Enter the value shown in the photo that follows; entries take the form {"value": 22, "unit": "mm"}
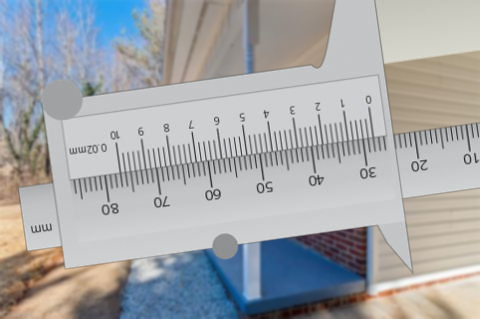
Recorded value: {"value": 28.0, "unit": "mm"}
